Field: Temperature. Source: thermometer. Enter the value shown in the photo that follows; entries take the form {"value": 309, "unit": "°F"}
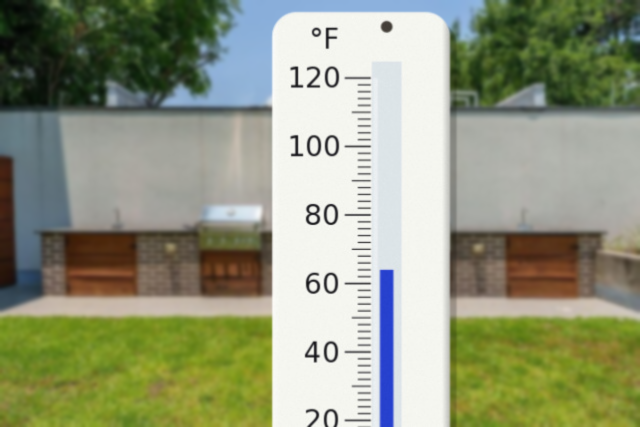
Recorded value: {"value": 64, "unit": "°F"}
